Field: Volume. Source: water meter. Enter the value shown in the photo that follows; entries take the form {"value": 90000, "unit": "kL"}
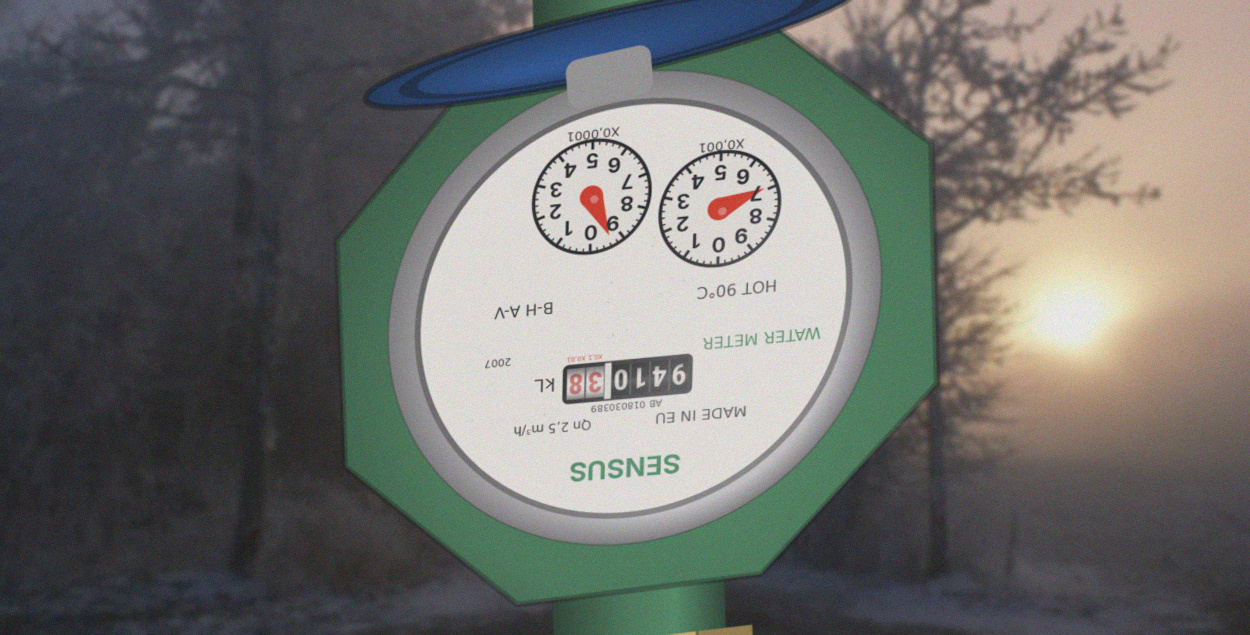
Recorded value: {"value": 9410.3869, "unit": "kL"}
